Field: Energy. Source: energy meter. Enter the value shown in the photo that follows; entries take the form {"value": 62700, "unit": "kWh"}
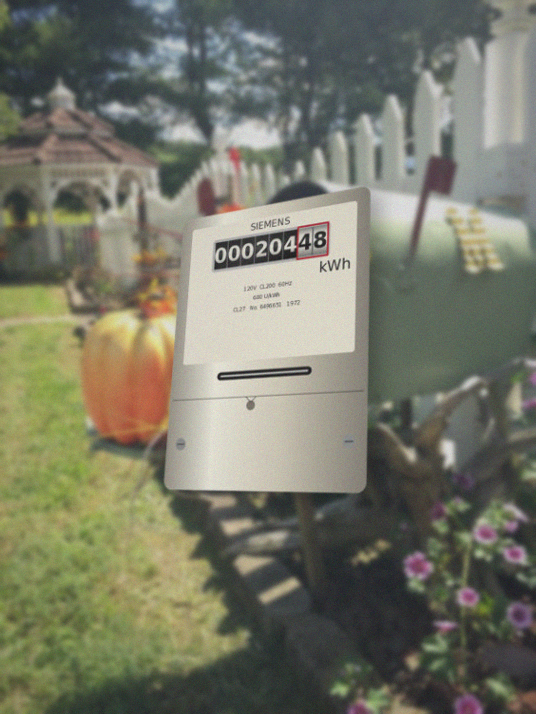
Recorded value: {"value": 204.48, "unit": "kWh"}
